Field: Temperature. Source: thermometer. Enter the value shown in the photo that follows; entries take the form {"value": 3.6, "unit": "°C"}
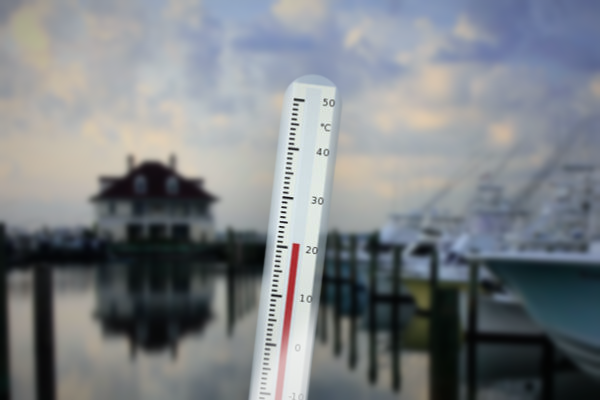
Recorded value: {"value": 21, "unit": "°C"}
